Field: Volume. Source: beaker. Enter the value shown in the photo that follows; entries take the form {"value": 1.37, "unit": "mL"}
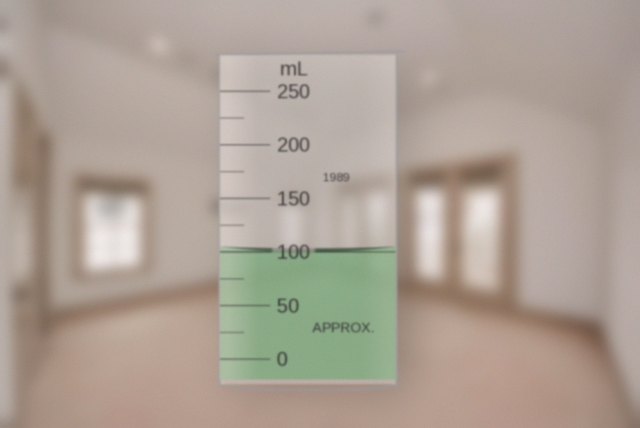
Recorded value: {"value": 100, "unit": "mL"}
